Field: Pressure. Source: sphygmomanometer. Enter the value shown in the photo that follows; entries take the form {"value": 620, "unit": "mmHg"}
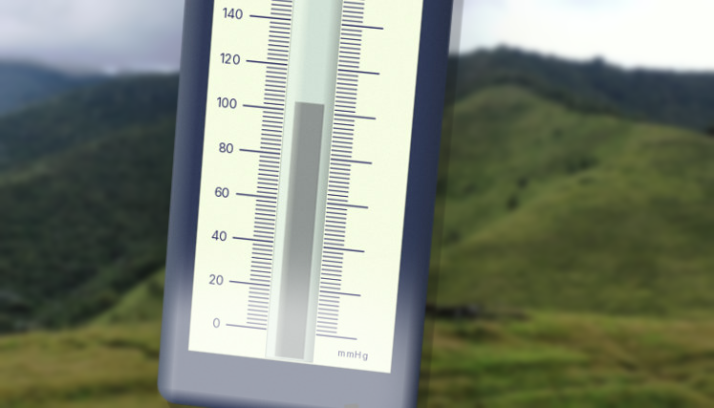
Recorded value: {"value": 104, "unit": "mmHg"}
